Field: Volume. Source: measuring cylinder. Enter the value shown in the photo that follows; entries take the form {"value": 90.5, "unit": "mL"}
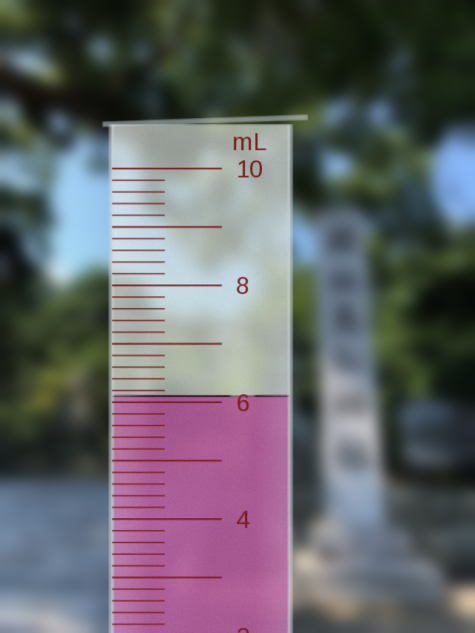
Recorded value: {"value": 6.1, "unit": "mL"}
